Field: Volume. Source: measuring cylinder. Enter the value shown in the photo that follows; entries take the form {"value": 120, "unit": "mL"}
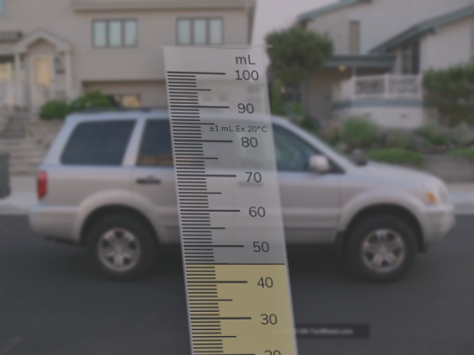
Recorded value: {"value": 45, "unit": "mL"}
